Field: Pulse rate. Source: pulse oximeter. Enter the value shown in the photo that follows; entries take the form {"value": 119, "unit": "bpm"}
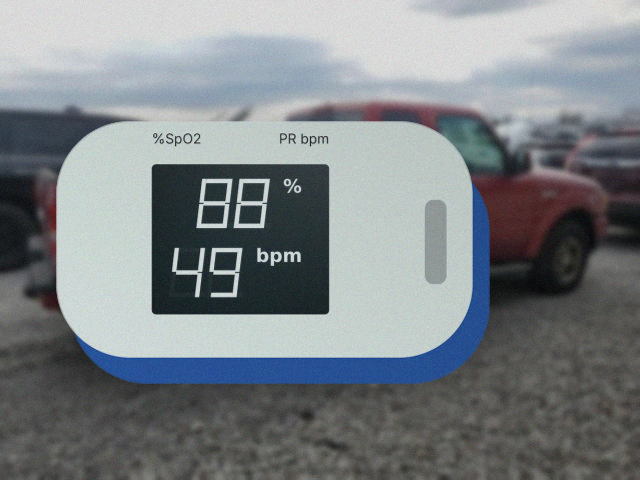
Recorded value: {"value": 49, "unit": "bpm"}
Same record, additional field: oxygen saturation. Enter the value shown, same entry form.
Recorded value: {"value": 88, "unit": "%"}
